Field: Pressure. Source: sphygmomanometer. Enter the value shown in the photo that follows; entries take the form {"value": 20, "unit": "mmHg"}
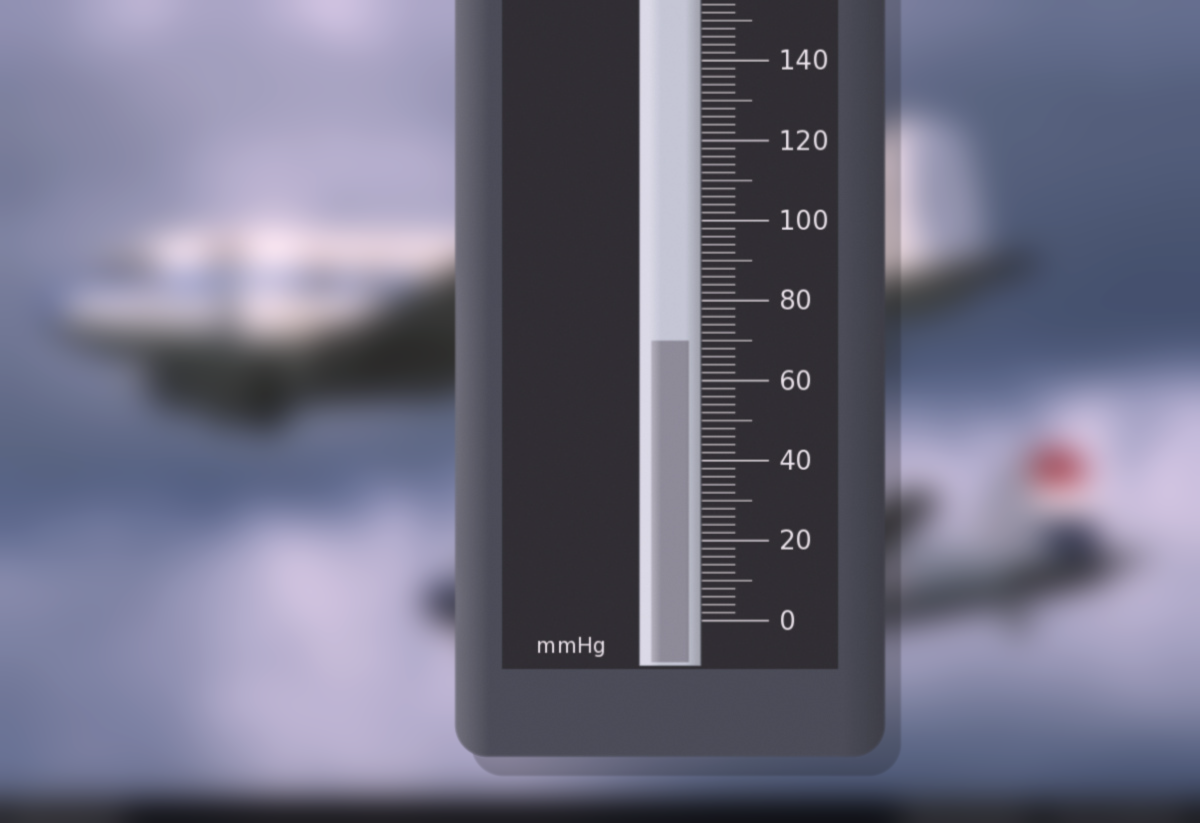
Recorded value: {"value": 70, "unit": "mmHg"}
